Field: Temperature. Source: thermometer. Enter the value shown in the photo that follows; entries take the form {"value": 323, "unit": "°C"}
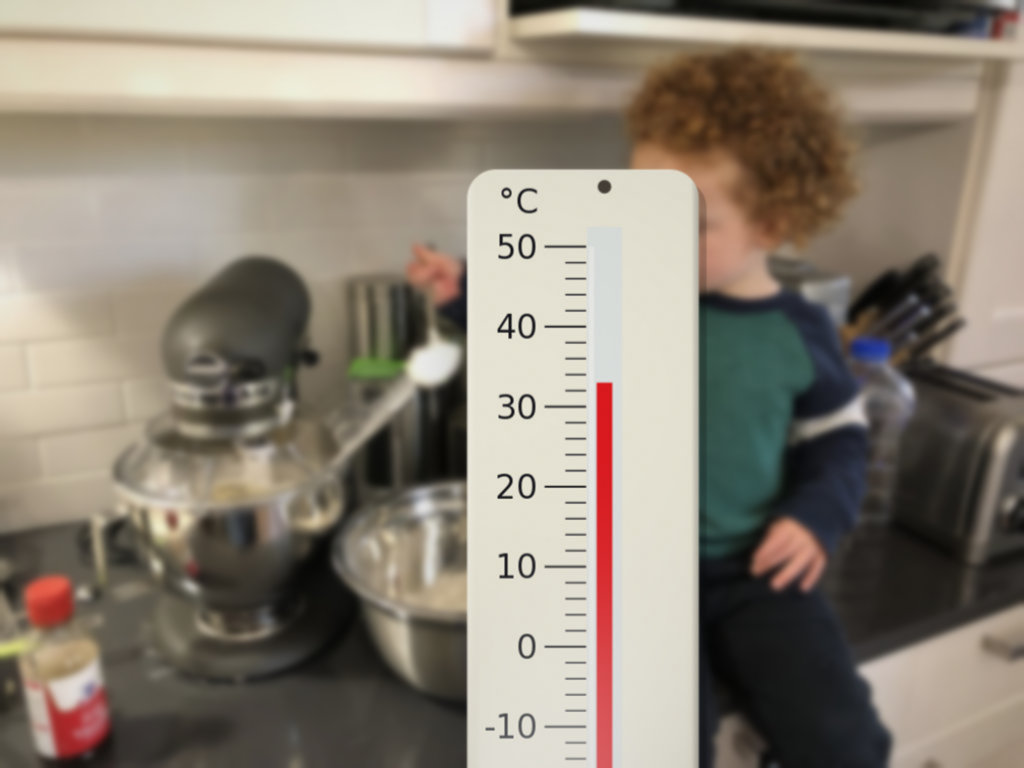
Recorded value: {"value": 33, "unit": "°C"}
